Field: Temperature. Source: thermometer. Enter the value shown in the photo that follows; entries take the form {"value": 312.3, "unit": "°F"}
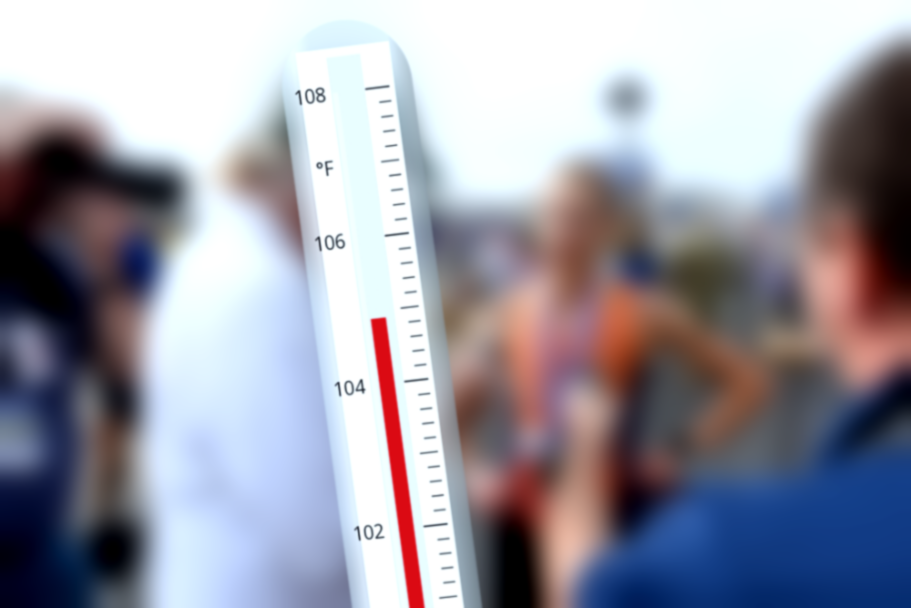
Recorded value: {"value": 104.9, "unit": "°F"}
